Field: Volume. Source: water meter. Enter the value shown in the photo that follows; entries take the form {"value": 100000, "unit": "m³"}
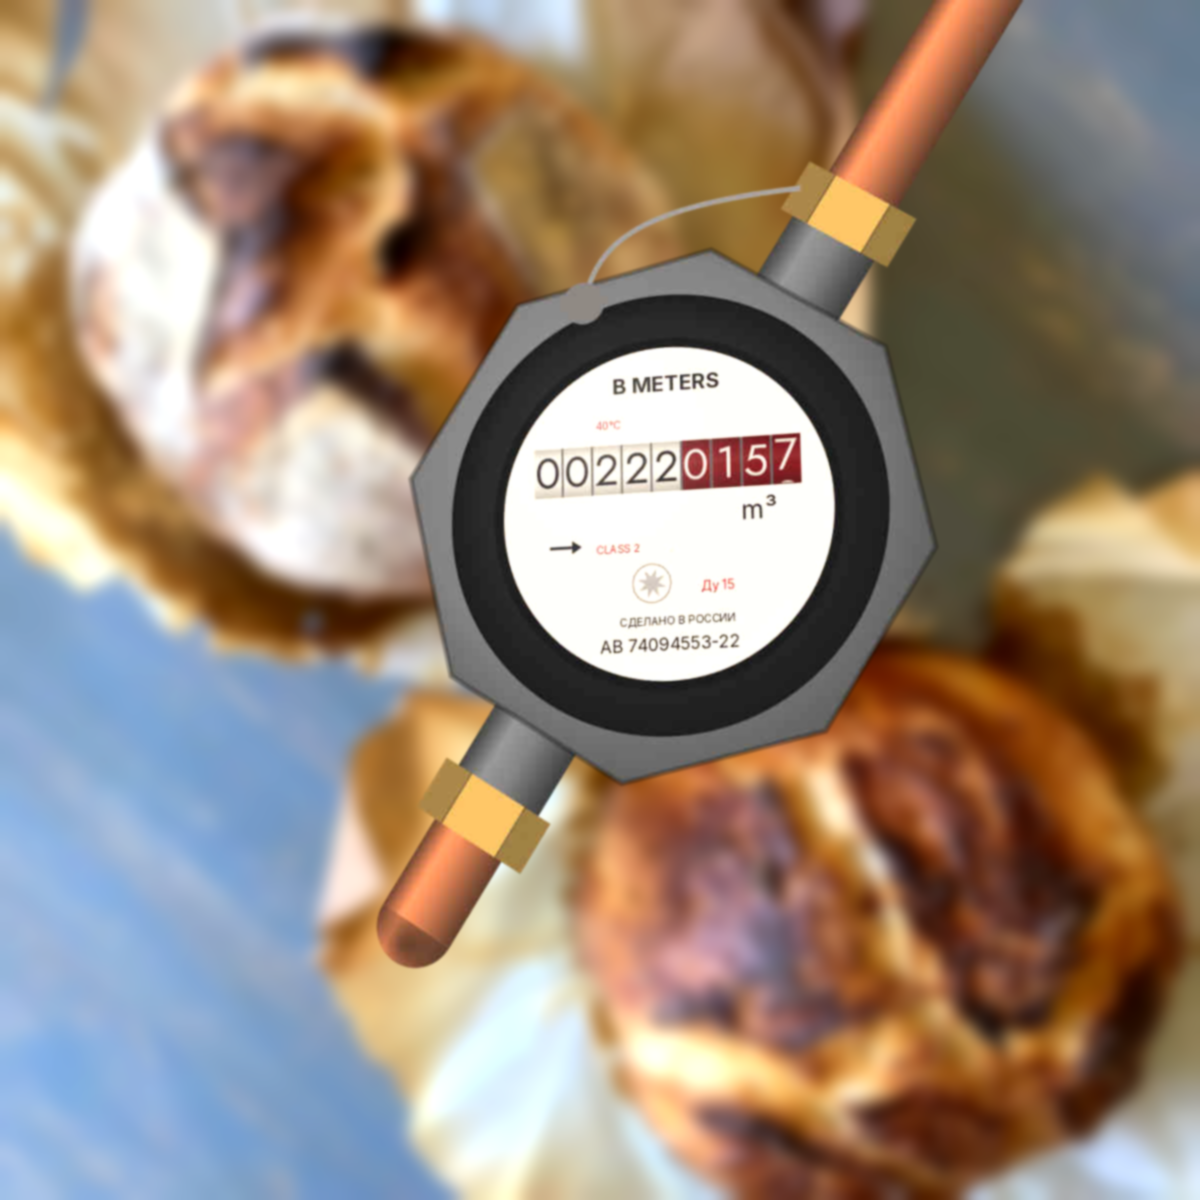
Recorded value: {"value": 222.0157, "unit": "m³"}
